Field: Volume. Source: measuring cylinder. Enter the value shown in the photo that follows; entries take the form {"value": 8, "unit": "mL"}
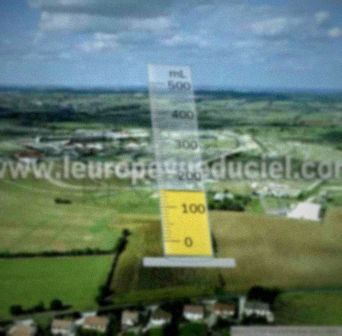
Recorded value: {"value": 150, "unit": "mL"}
